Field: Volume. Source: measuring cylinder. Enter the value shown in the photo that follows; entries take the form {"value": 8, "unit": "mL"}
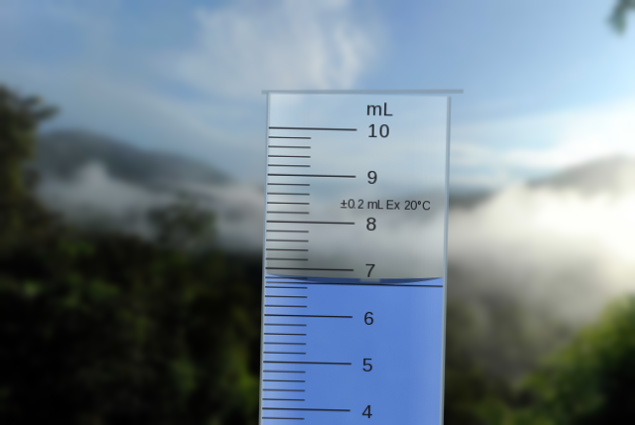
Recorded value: {"value": 6.7, "unit": "mL"}
